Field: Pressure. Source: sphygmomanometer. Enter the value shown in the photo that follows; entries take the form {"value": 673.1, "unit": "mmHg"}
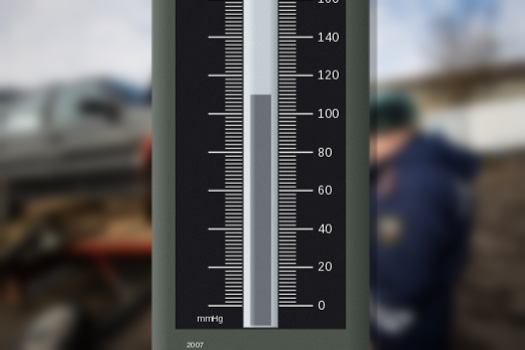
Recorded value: {"value": 110, "unit": "mmHg"}
